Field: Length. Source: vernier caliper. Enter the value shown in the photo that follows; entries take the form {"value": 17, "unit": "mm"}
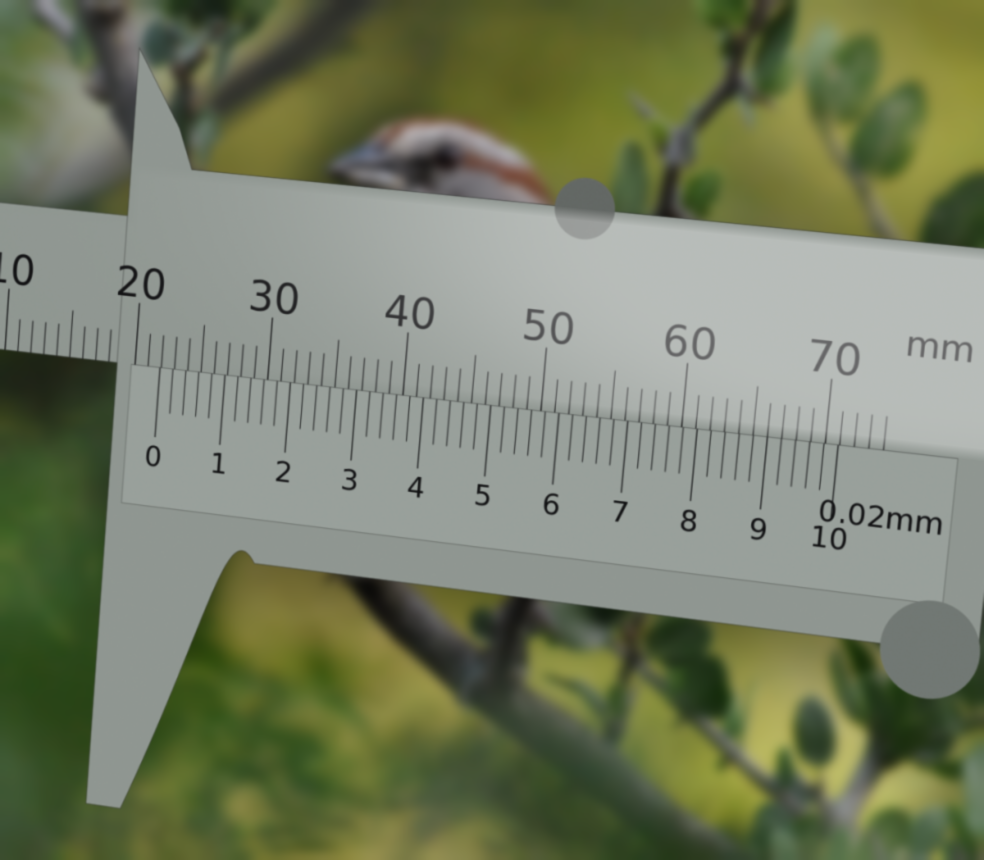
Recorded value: {"value": 21.9, "unit": "mm"}
